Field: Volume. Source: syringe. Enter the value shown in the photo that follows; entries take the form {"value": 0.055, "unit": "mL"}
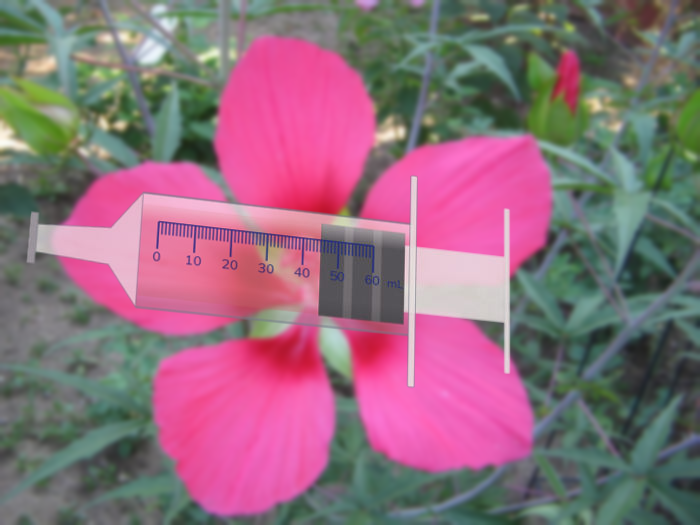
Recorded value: {"value": 45, "unit": "mL"}
